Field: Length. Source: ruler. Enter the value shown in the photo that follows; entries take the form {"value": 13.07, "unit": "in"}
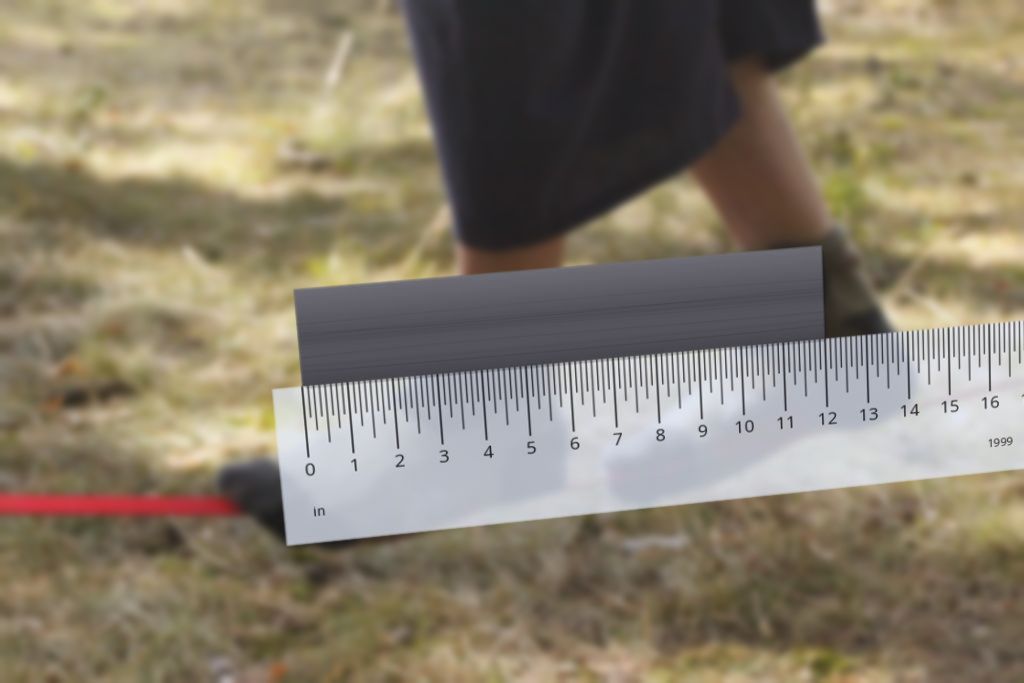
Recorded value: {"value": 12, "unit": "in"}
